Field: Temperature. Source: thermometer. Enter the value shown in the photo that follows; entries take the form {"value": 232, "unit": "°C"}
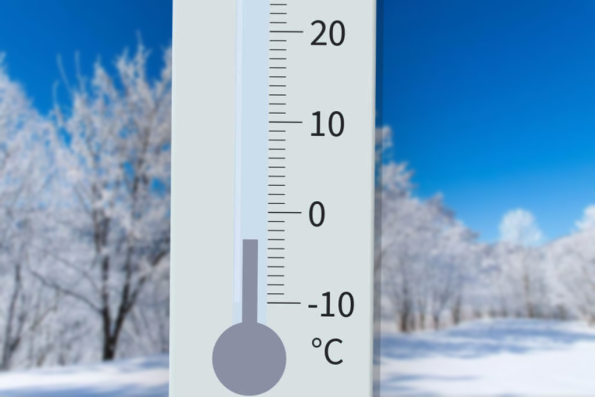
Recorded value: {"value": -3, "unit": "°C"}
